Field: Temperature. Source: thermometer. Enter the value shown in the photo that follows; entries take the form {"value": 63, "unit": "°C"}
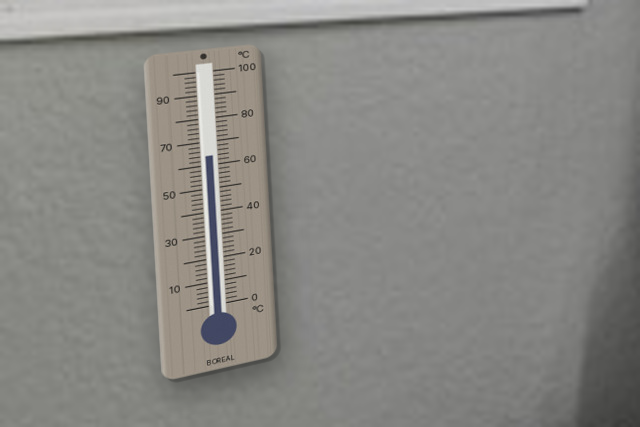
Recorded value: {"value": 64, "unit": "°C"}
